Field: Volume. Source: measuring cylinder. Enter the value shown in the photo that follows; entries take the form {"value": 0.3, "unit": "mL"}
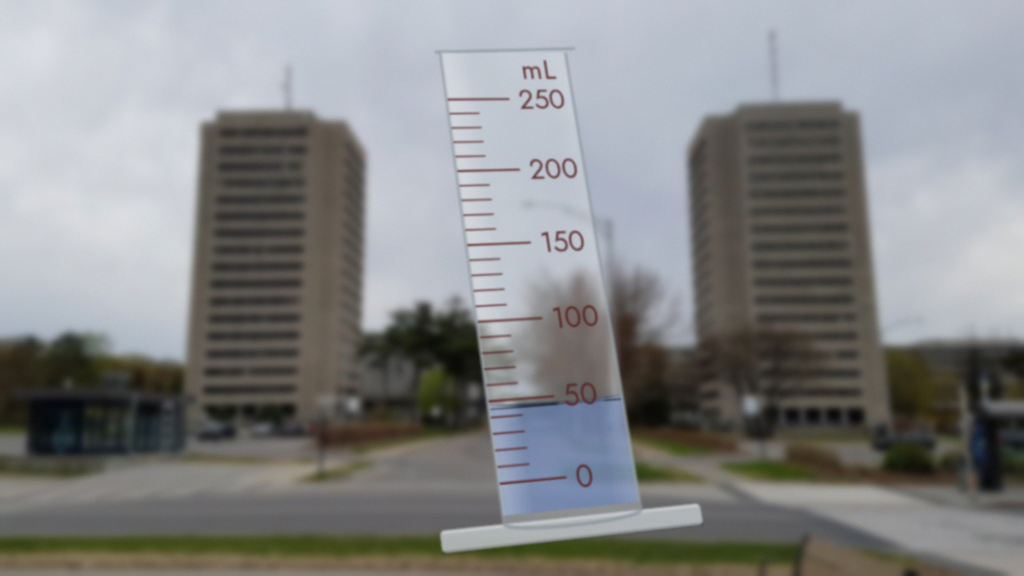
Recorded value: {"value": 45, "unit": "mL"}
